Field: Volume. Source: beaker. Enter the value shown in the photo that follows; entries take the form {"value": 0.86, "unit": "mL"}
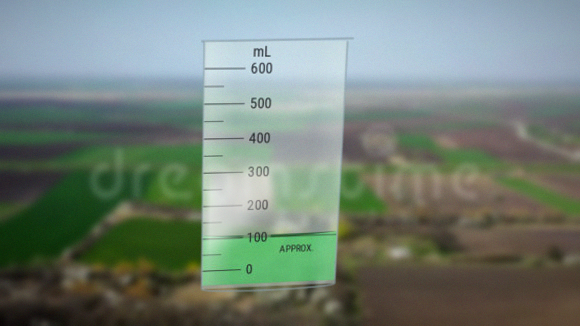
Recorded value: {"value": 100, "unit": "mL"}
